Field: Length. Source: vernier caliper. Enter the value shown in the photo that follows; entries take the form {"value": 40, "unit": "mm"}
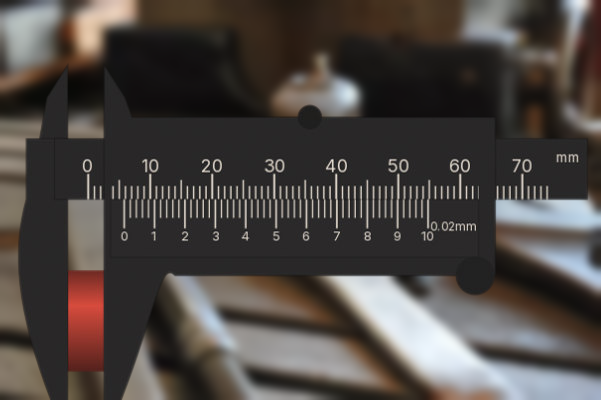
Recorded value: {"value": 5.8, "unit": "mm"}
